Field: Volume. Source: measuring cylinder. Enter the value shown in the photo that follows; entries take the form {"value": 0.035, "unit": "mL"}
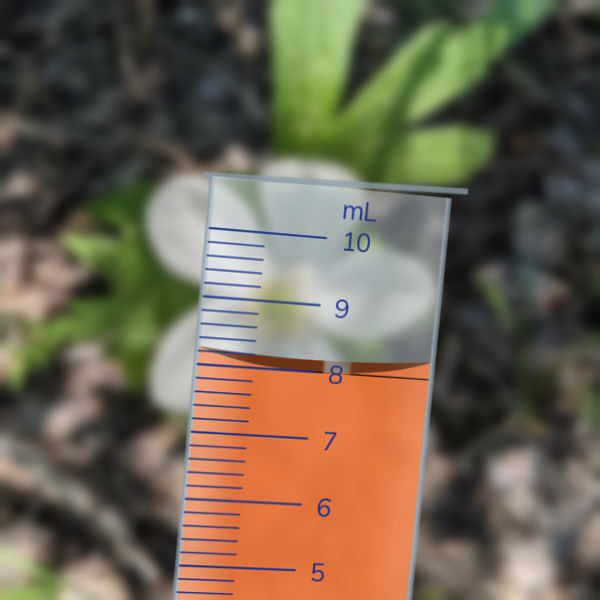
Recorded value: {"value": 8, "unit": "mL"}
